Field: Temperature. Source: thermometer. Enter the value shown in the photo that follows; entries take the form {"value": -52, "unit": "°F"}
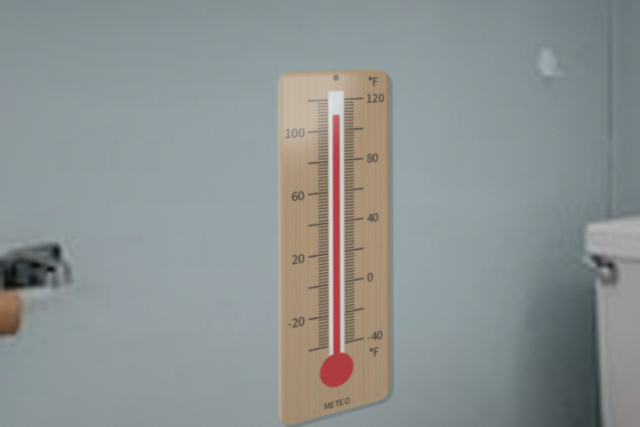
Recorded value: {"value": 110, "unit": "°F"}
